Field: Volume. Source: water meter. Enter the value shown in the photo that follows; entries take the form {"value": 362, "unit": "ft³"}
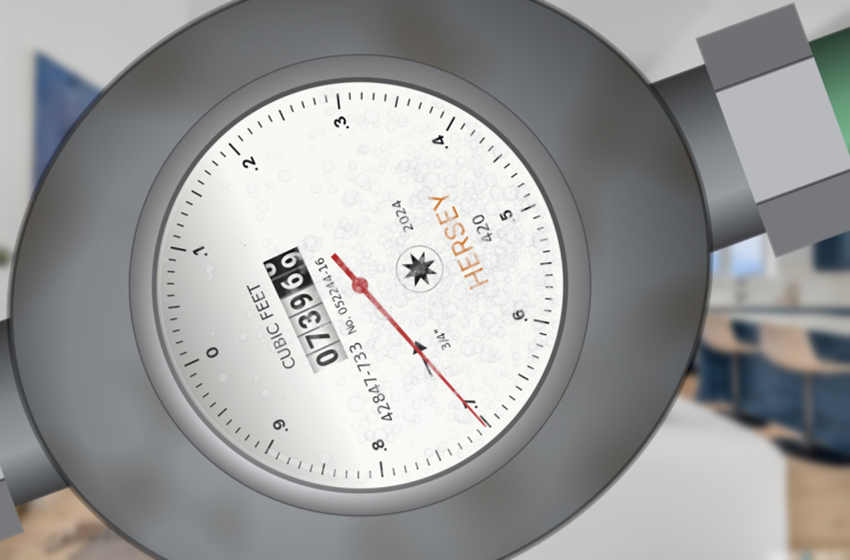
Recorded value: {"value": 73968.70, "unit": "ft³"}
